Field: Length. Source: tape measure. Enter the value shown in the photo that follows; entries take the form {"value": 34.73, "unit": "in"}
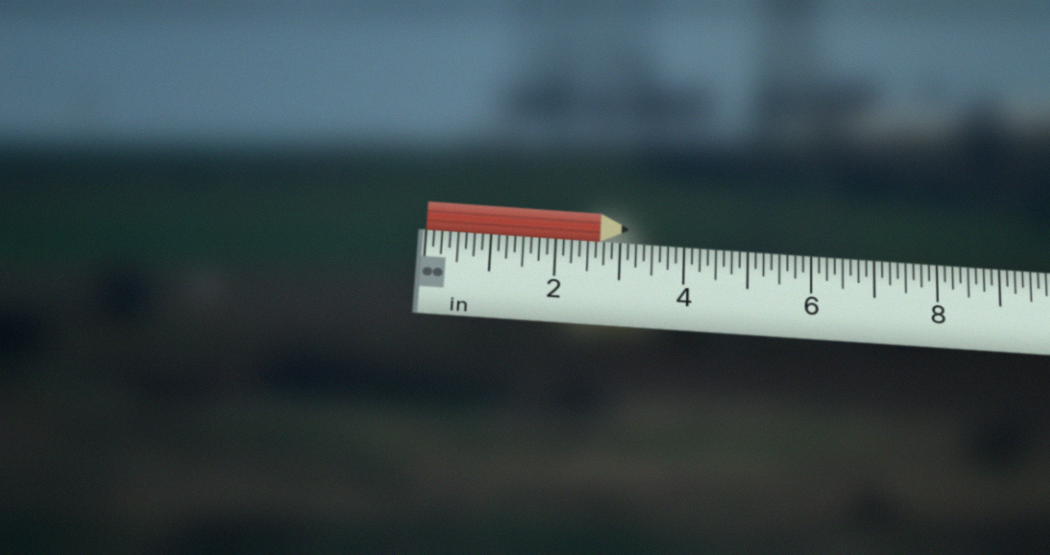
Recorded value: {"value": 3.125, "unit": "in"}
